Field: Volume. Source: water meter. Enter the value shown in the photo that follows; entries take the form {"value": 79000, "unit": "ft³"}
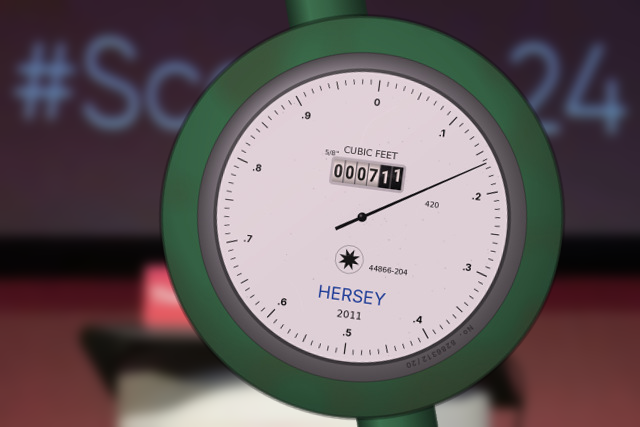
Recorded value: {"value": 711.16, "unit": "ft³"}
